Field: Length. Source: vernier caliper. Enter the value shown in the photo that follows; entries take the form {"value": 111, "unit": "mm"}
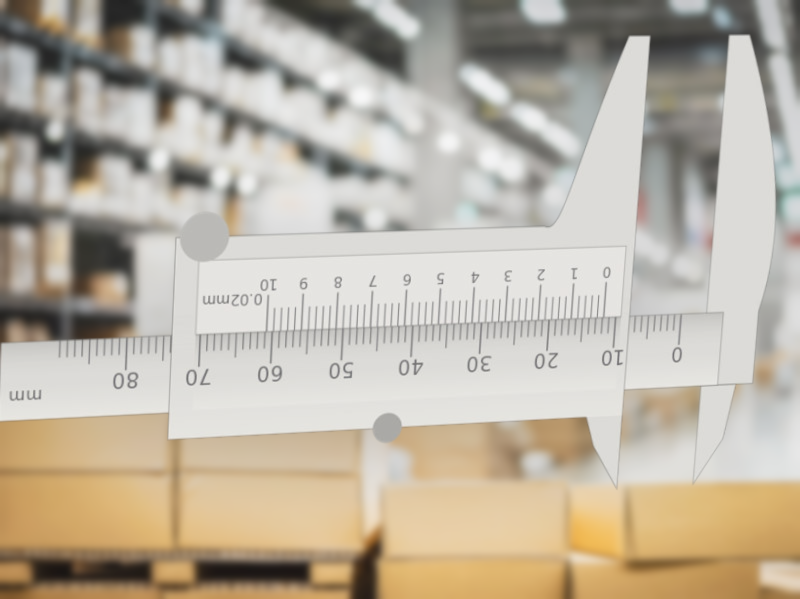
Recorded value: {"value": 11.8, "unit": "mm"}
